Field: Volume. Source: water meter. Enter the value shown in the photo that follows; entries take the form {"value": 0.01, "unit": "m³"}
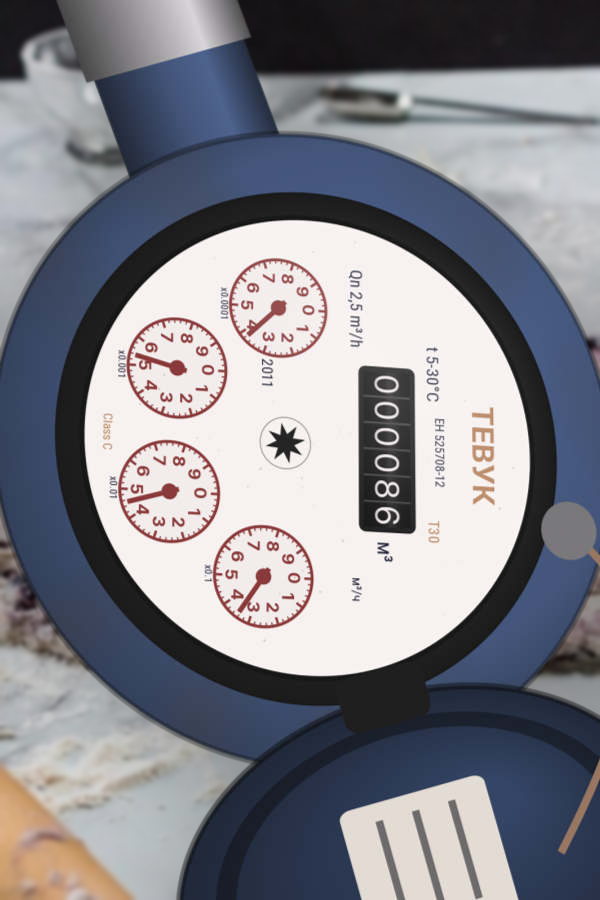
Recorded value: {"value": 86.3453, "unit": "m³"}
